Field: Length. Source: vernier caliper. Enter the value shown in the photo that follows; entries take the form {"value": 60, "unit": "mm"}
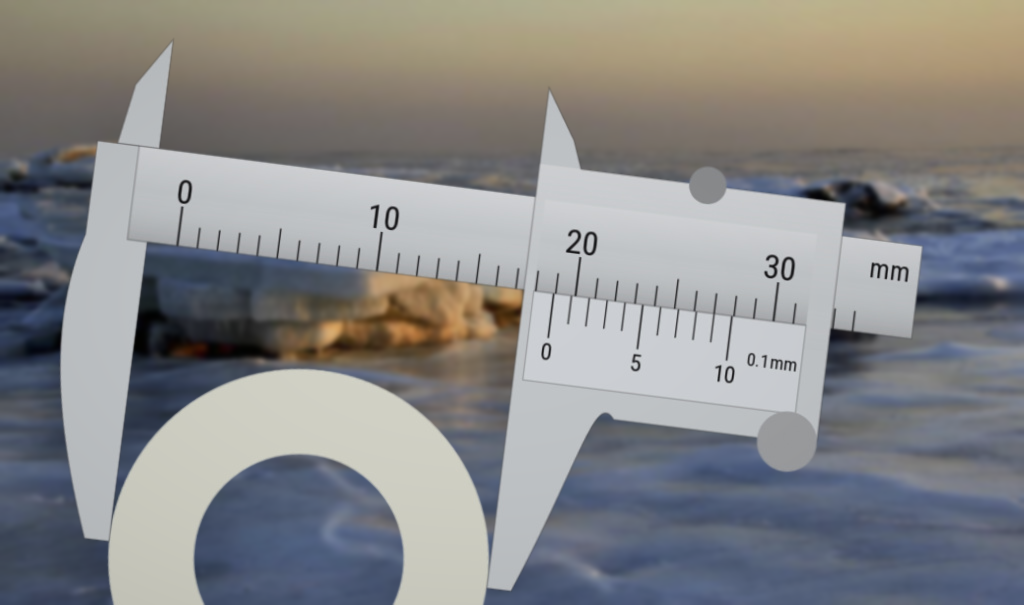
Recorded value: {"value": 18.9, "unit": "mm"}
